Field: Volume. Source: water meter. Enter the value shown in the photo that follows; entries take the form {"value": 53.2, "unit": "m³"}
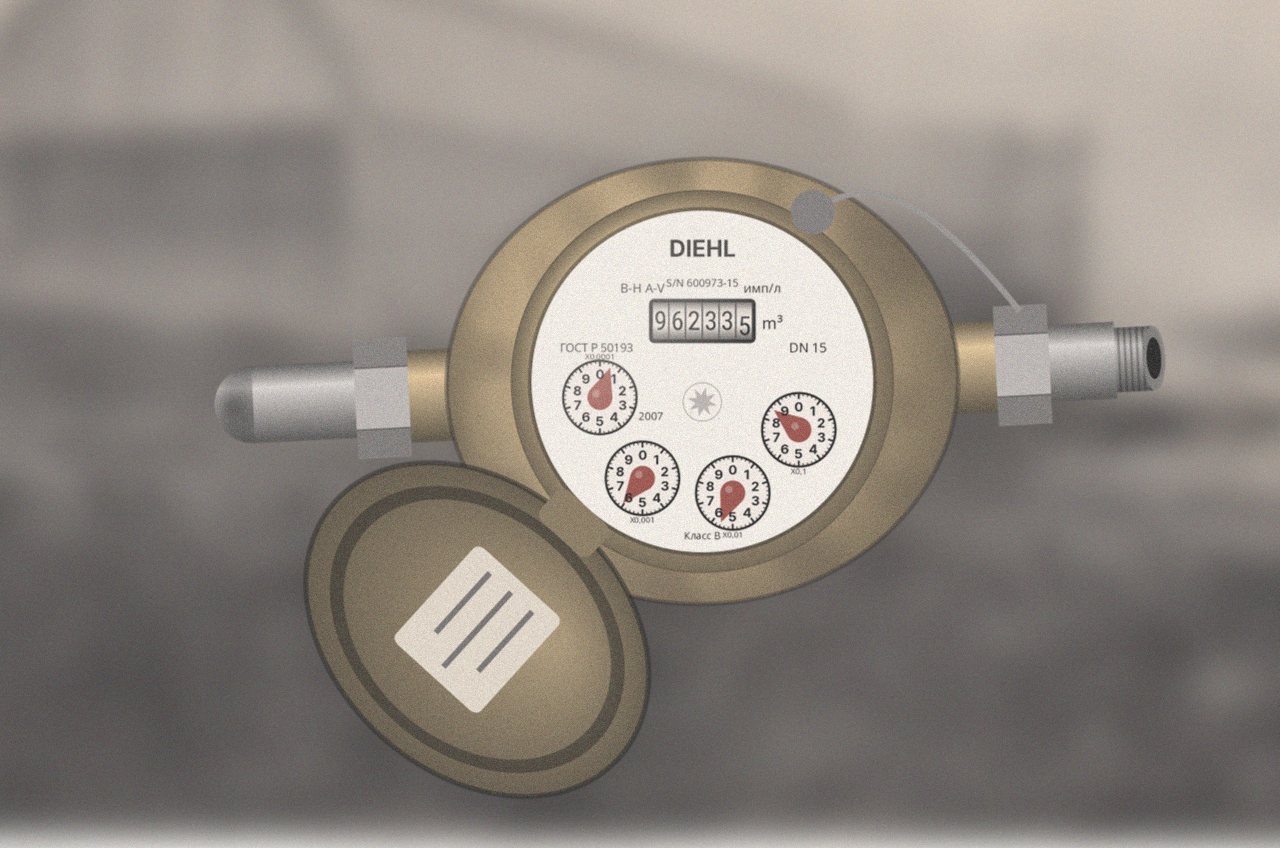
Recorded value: {"value": 962334.8560, "unit": "m³"}
